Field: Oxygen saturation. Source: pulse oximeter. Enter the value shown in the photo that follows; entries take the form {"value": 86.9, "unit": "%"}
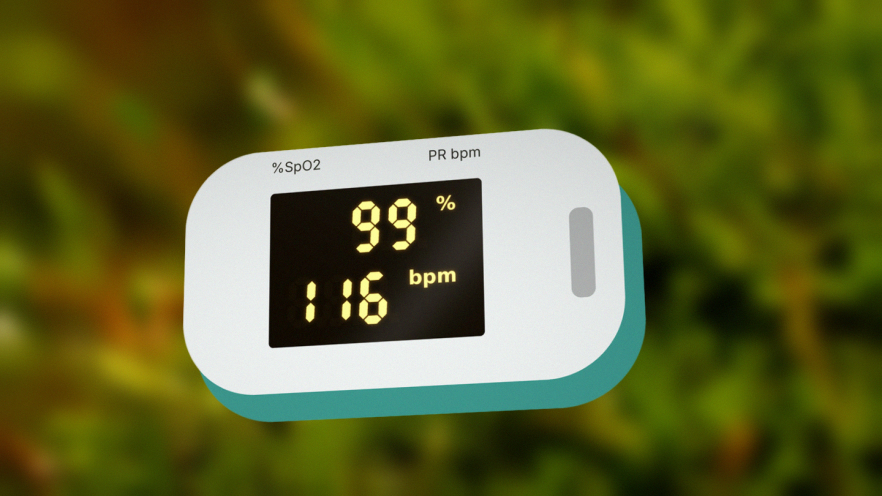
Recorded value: {"value": 99, "unit": "%"}
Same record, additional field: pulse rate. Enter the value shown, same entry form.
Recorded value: {"value": 116, "unit": "bpm"}
